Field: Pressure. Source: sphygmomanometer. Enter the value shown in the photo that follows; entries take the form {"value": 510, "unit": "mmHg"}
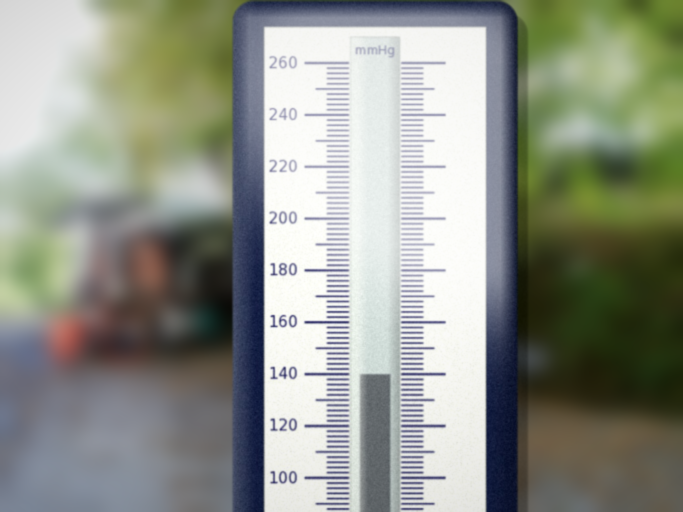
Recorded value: {"value": 140, "unit": "mmHg"}
